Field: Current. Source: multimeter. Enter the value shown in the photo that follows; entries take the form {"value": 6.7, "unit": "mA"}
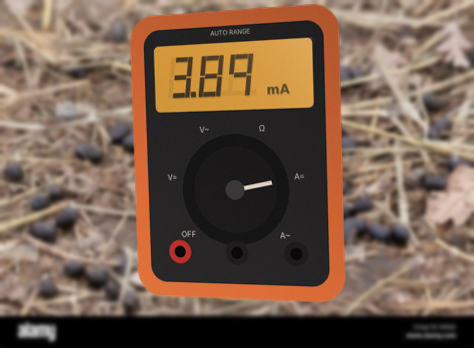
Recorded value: {"value": 3.89, "unit": "mA"}
